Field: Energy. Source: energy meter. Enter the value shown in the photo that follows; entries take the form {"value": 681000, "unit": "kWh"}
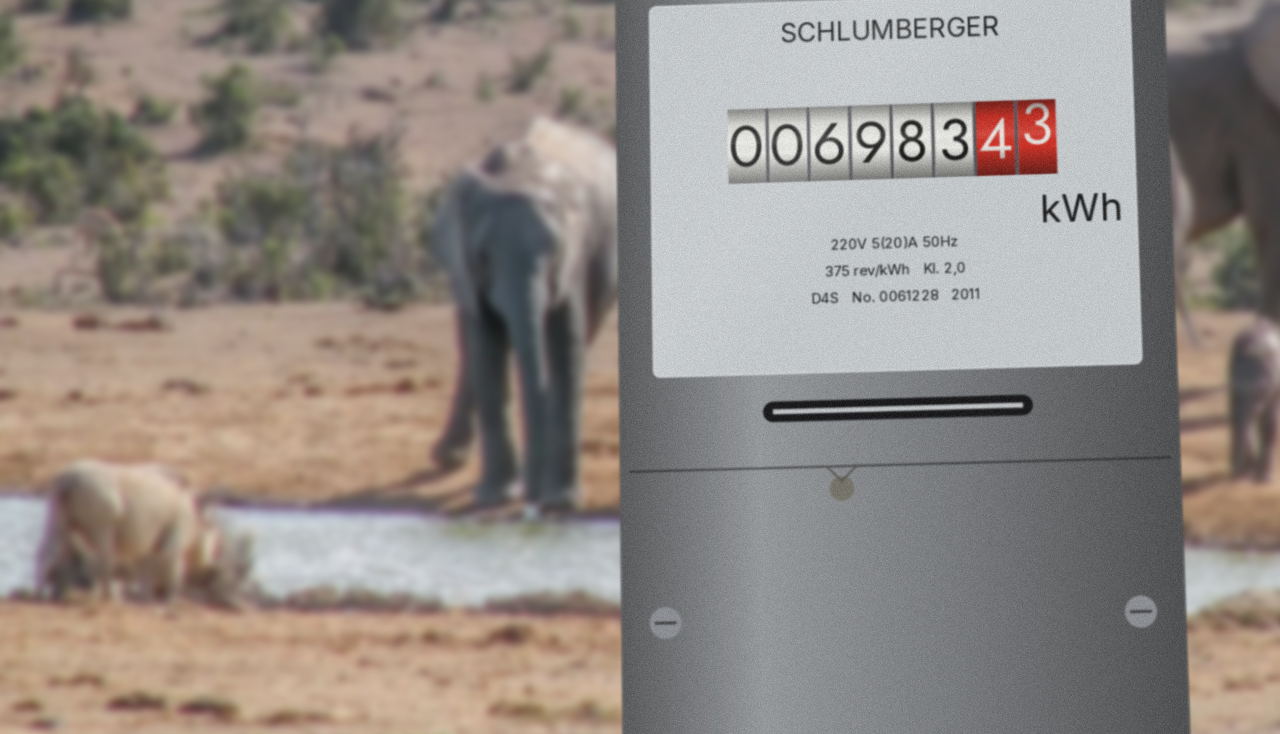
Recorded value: {"value": 6983.43, "unit": "kWh"}
